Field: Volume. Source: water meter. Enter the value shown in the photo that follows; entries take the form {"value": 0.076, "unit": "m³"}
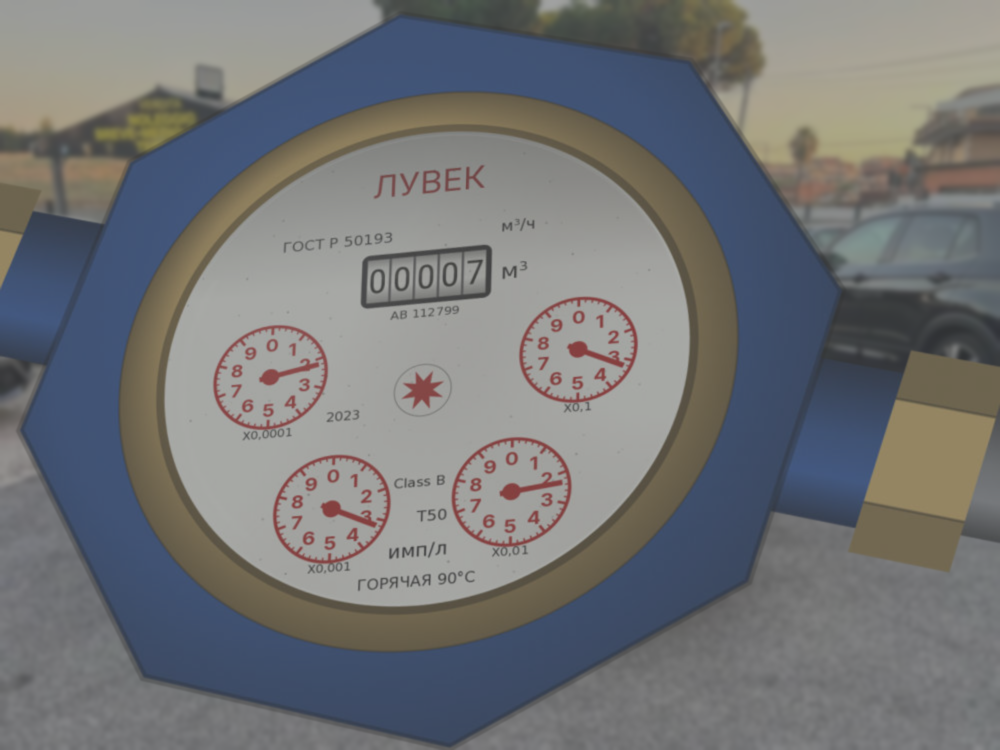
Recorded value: {"value": 7.3232, "unit": "m³"}
